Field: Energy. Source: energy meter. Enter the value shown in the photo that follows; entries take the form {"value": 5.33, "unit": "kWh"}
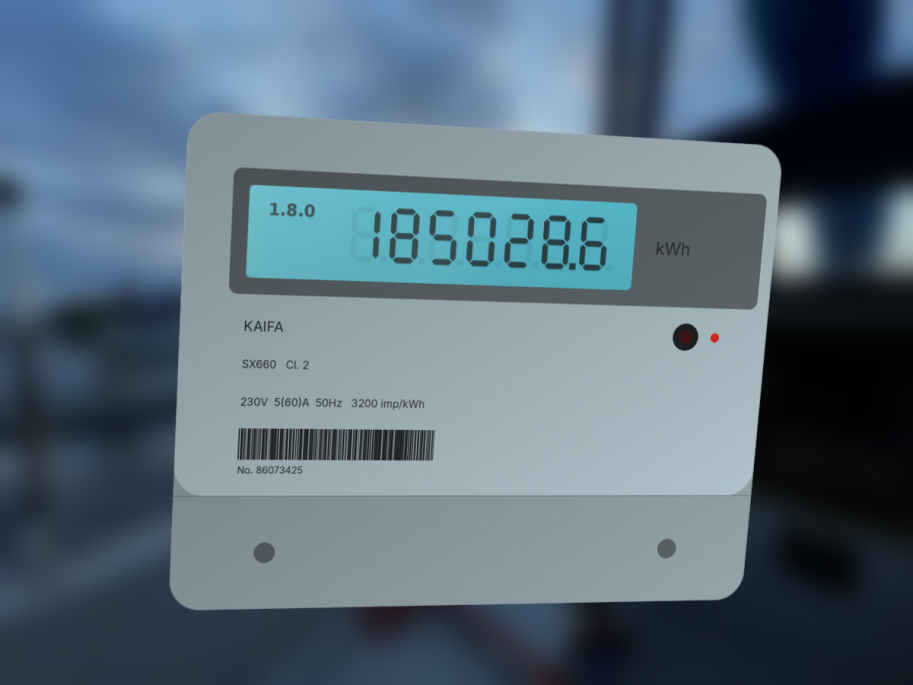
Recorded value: {"value": 185028.6, "unit": "kWh"}
